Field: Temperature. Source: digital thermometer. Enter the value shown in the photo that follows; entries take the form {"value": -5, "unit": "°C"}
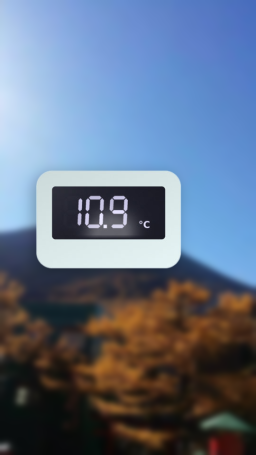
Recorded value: {"value": 10.9, "unit": "°C"}
